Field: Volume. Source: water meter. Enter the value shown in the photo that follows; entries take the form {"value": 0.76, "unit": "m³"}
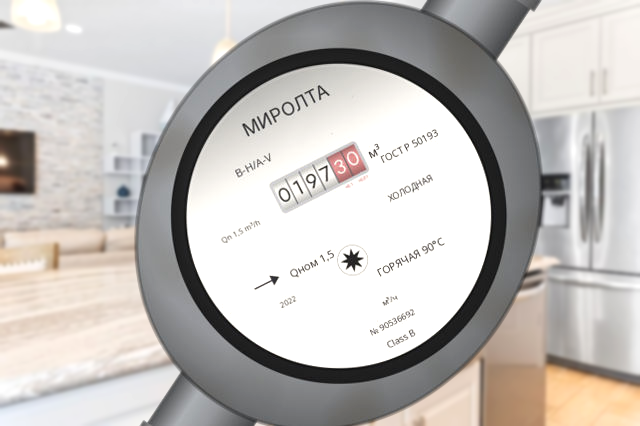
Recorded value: {"value": 197.30, "unit": "m³"}
